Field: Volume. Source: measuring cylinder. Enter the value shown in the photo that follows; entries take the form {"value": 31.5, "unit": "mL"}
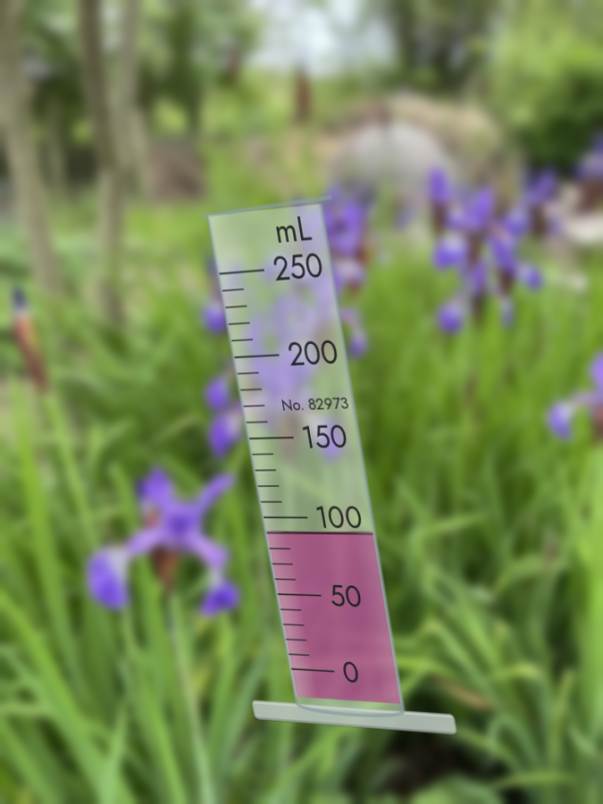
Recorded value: {"value": 90, "unit": "mL"}
